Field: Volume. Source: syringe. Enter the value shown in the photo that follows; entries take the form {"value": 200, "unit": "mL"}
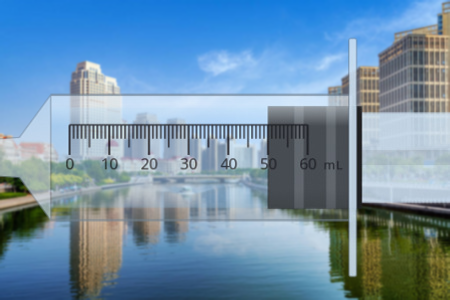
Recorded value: {"value": 50, "unit": "mL"}
